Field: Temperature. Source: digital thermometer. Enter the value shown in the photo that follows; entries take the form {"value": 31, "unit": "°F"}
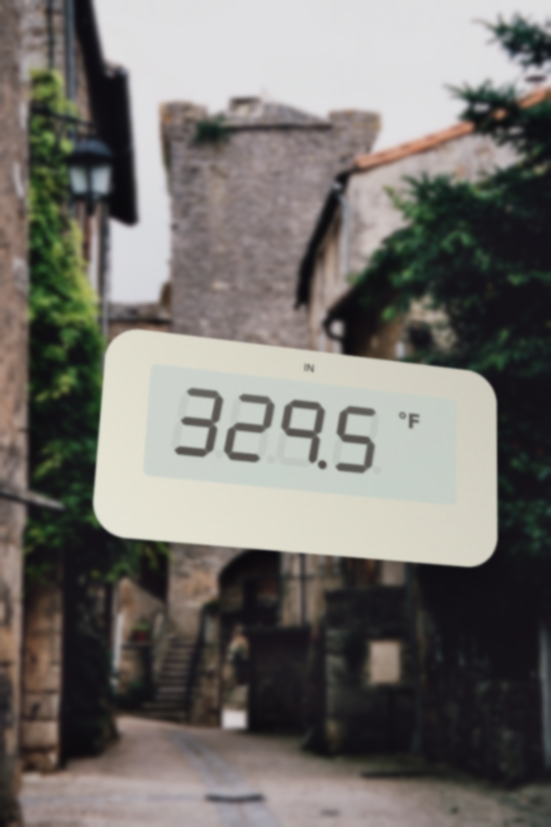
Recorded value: {"value": 329.5, "unit": "°F"}
